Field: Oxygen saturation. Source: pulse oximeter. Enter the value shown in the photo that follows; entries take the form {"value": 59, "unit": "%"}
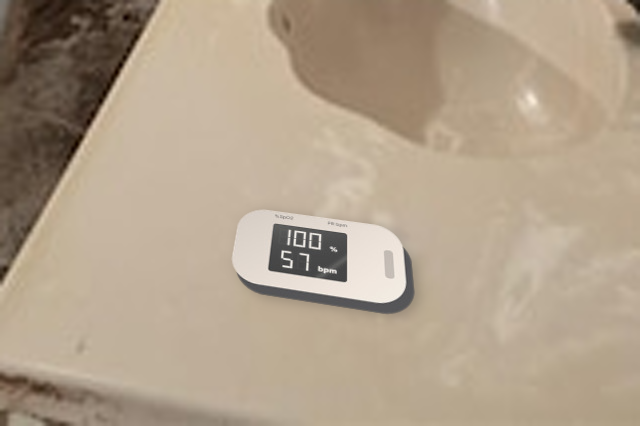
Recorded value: {"value": 100, "unit": "%"}
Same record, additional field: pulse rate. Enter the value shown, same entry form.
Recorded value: {"value": 57, "unit": "bpm"}
